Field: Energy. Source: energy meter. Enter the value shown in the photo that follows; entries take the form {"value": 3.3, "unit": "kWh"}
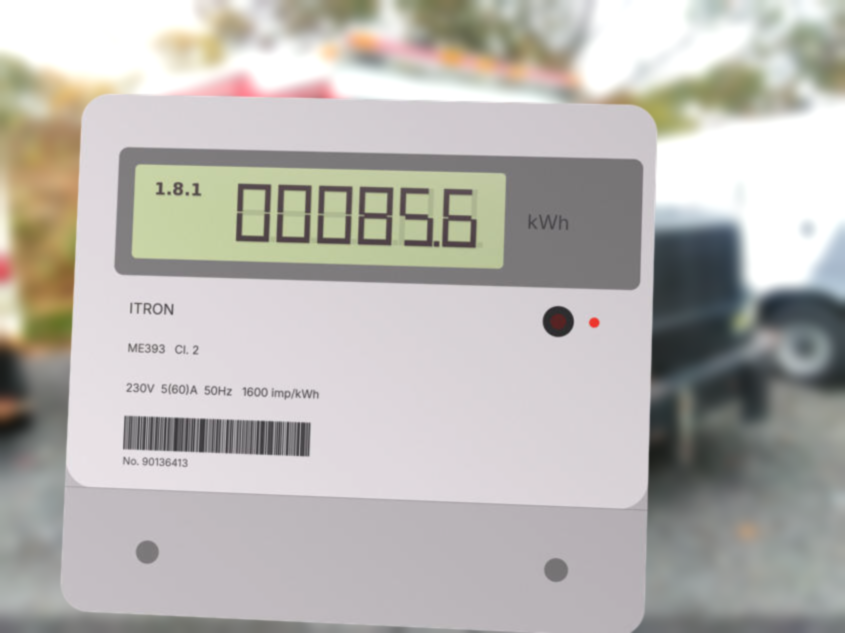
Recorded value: {"value": 85.6, "unit": "kWh"}
